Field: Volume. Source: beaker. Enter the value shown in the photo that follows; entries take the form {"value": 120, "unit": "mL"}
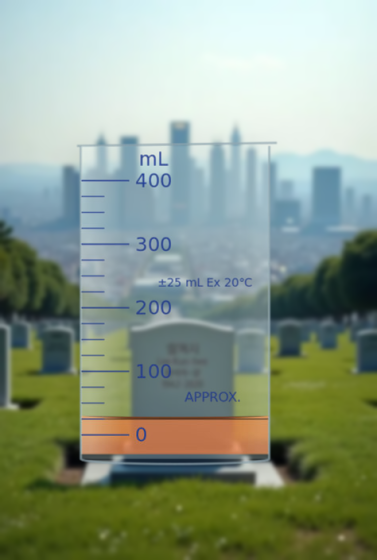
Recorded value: {"value": 25, "unit": "mL"}
